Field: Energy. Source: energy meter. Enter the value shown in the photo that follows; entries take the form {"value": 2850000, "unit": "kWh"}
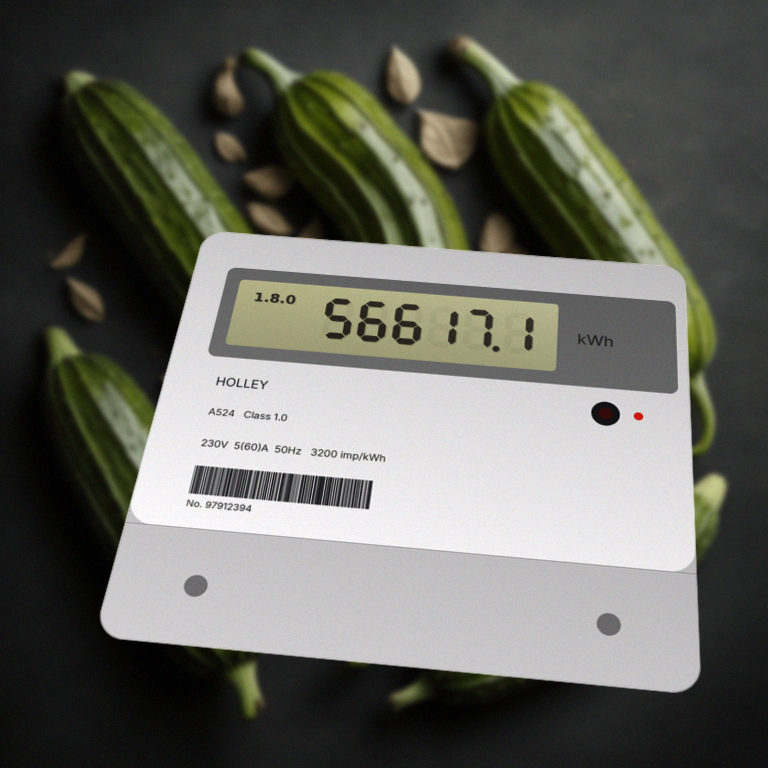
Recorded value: {"value": 56617.1, "unit": "kWh"}
